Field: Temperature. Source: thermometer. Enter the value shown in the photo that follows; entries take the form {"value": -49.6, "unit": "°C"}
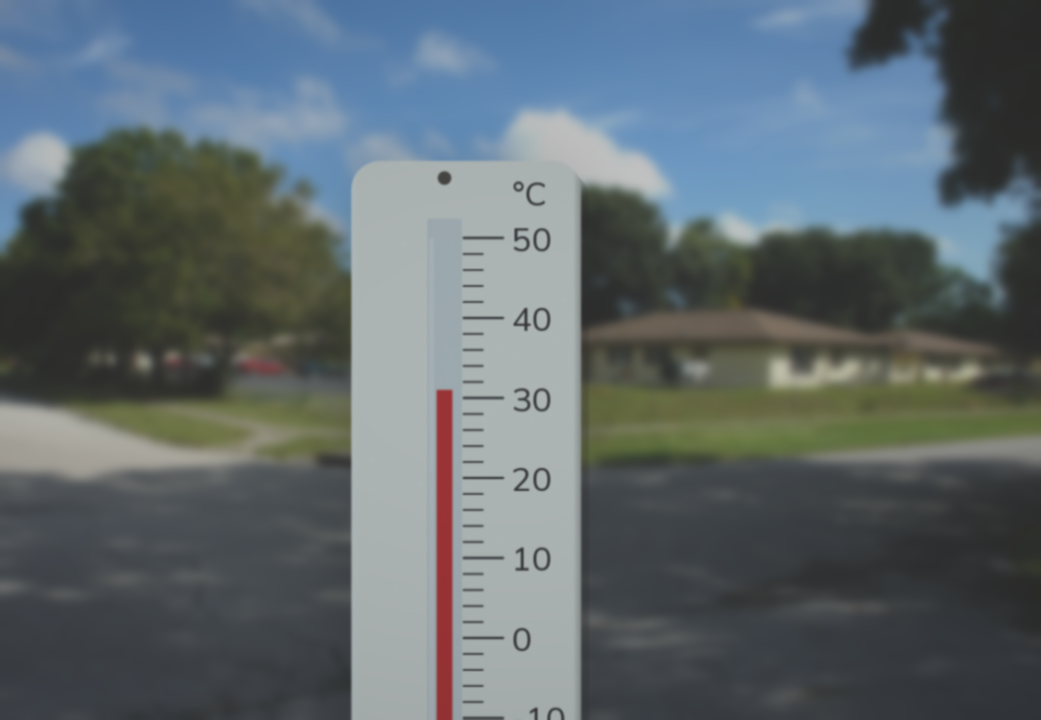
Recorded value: {"value": 31, "unit": "°C"}
